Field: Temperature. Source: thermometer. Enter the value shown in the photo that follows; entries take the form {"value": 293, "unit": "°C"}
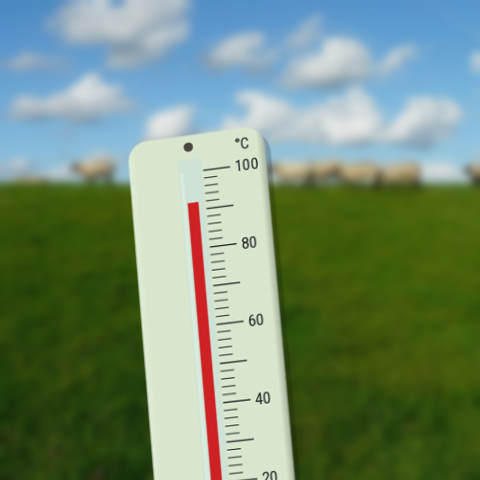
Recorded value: {"value": 92, "unit": "°C"}
